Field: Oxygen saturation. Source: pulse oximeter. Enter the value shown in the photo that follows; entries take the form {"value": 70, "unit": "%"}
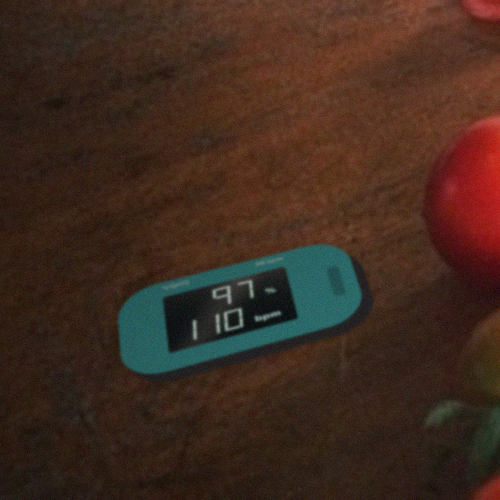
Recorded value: {"value": 97, "unit": "%"}
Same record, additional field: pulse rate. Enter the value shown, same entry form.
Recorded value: {"value": 110, "unit": "bpm"}
